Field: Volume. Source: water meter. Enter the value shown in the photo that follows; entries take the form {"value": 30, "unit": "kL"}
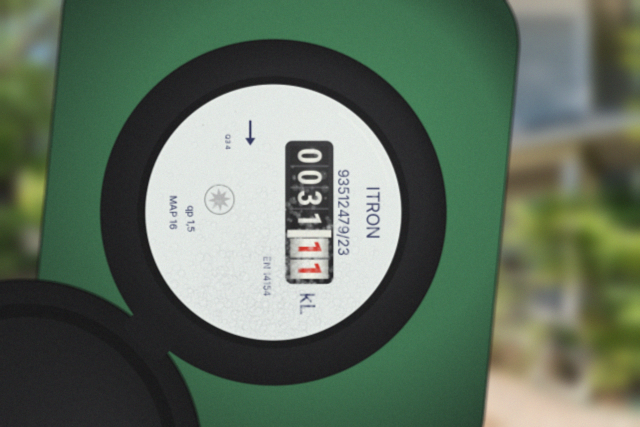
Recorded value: {"value": 31.11, "unit": "kL"}
